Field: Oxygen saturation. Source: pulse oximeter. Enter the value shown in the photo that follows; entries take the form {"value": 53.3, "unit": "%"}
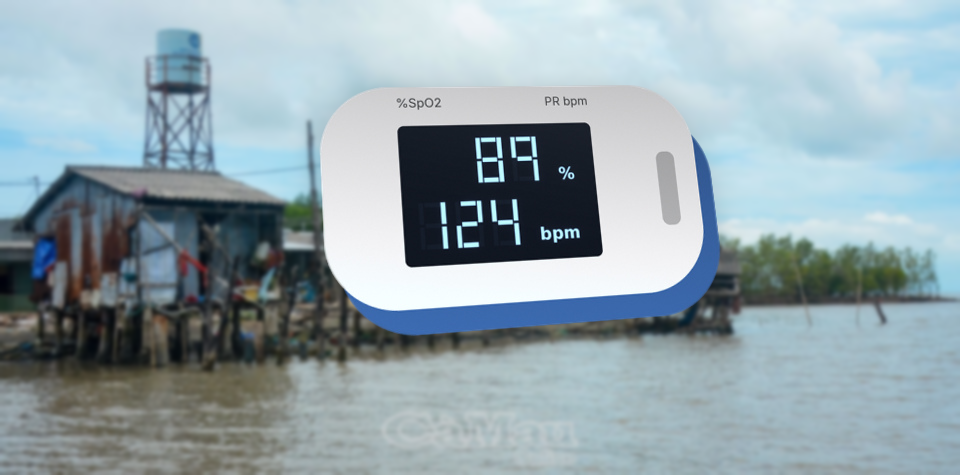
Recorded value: {"value": 89, "unit": "%"}
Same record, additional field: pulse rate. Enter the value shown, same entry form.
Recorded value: {"value": 124, "unit": "bpm"}
